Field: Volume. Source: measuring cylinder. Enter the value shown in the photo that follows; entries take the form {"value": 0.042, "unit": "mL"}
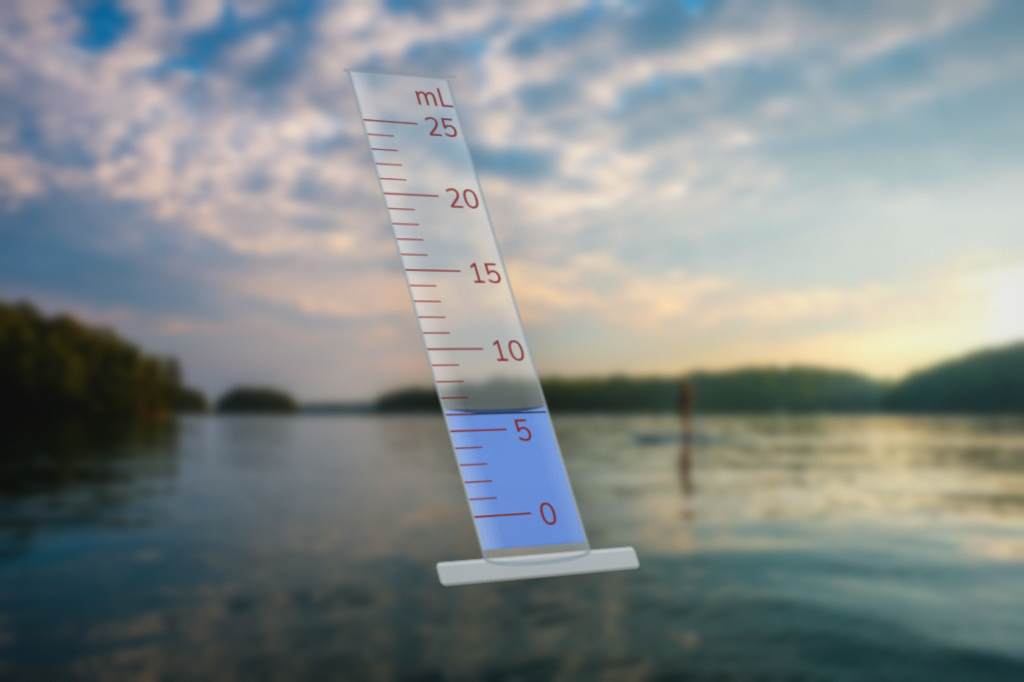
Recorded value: {"value": 6, "unit": "mL"}
